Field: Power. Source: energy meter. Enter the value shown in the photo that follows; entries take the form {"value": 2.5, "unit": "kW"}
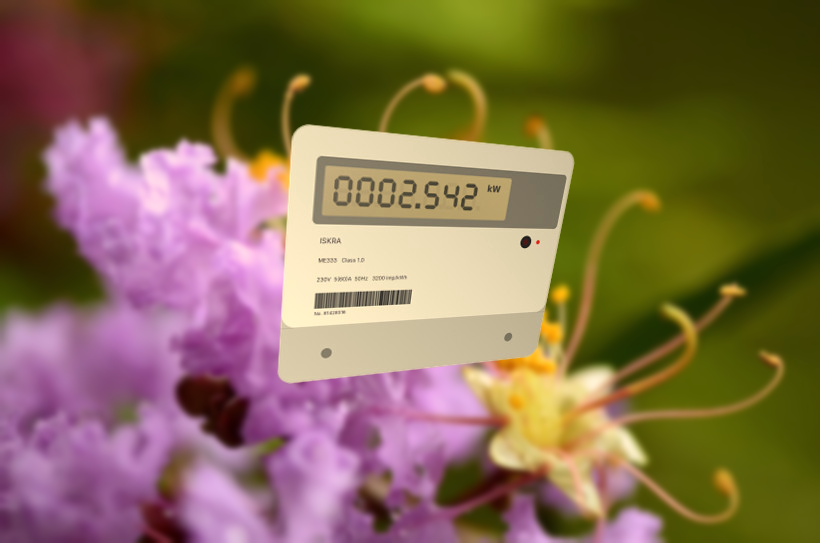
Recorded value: {"value": 2.542, "unit": "kW"}
